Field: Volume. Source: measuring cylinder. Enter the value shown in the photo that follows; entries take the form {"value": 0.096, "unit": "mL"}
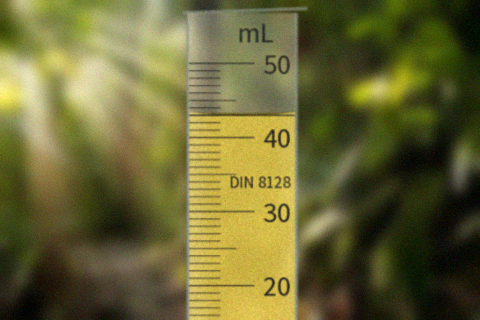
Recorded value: {"value": 43, "unit": "mL"}
